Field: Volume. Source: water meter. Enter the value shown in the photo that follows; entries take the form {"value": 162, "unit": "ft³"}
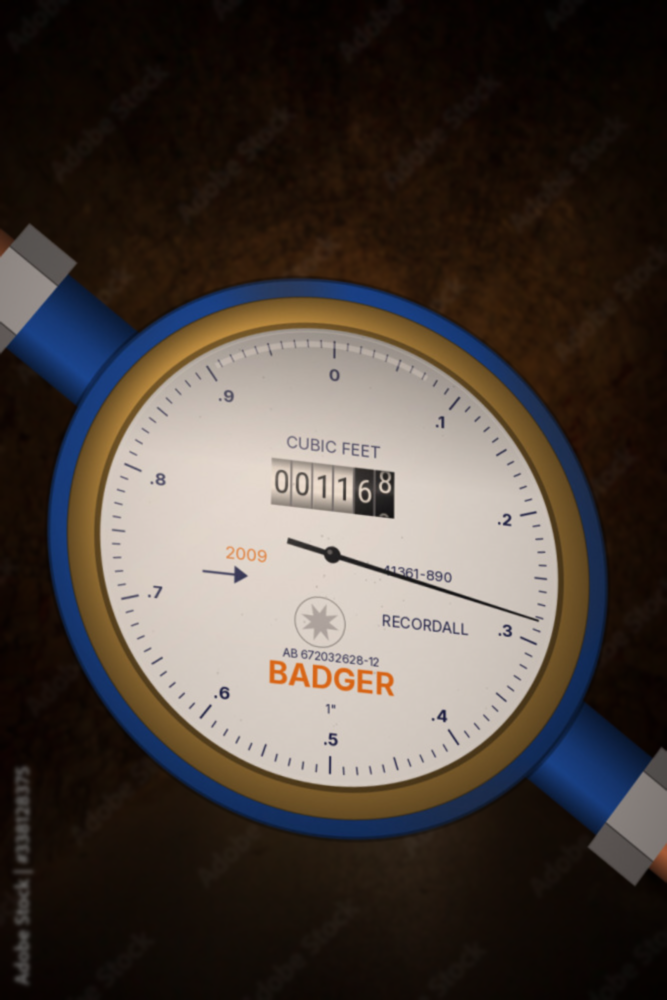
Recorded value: {"value": 1168.28, "unit": "ft³"}
